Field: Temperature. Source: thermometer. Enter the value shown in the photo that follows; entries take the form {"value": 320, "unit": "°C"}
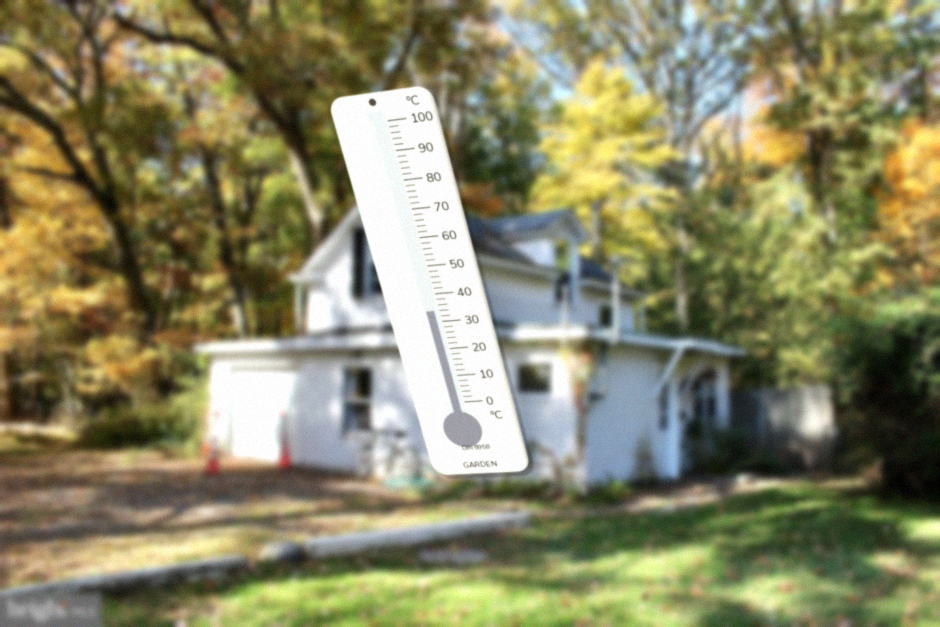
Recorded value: {"value": 34, "unit": "°C"}
